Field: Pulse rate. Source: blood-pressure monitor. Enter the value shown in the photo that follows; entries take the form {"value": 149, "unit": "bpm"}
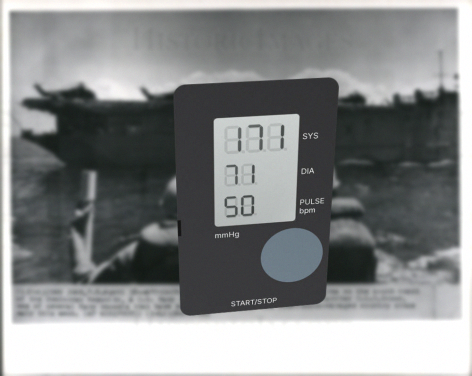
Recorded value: {"value": 50, "unit": "bpm"}
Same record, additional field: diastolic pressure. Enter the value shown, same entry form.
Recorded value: {"value": 71, "unit": "mmHg"}
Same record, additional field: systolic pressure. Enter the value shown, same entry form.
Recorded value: {"value": 171, "unit": "mmHg"}
